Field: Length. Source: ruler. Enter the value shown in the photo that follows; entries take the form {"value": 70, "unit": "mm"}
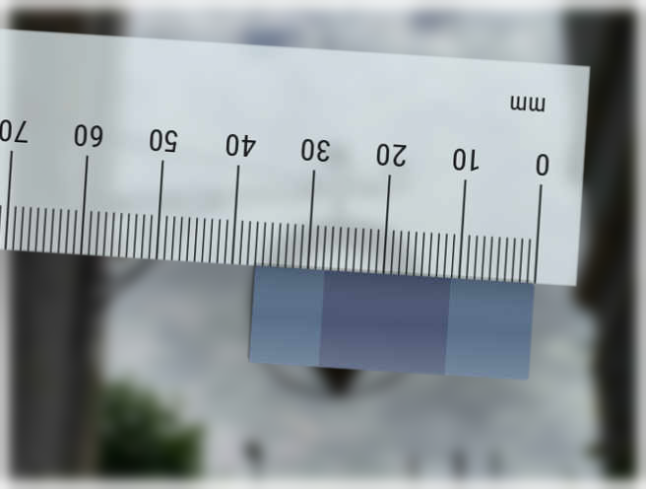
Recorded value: {"value": 37, "unit": "mm"}
